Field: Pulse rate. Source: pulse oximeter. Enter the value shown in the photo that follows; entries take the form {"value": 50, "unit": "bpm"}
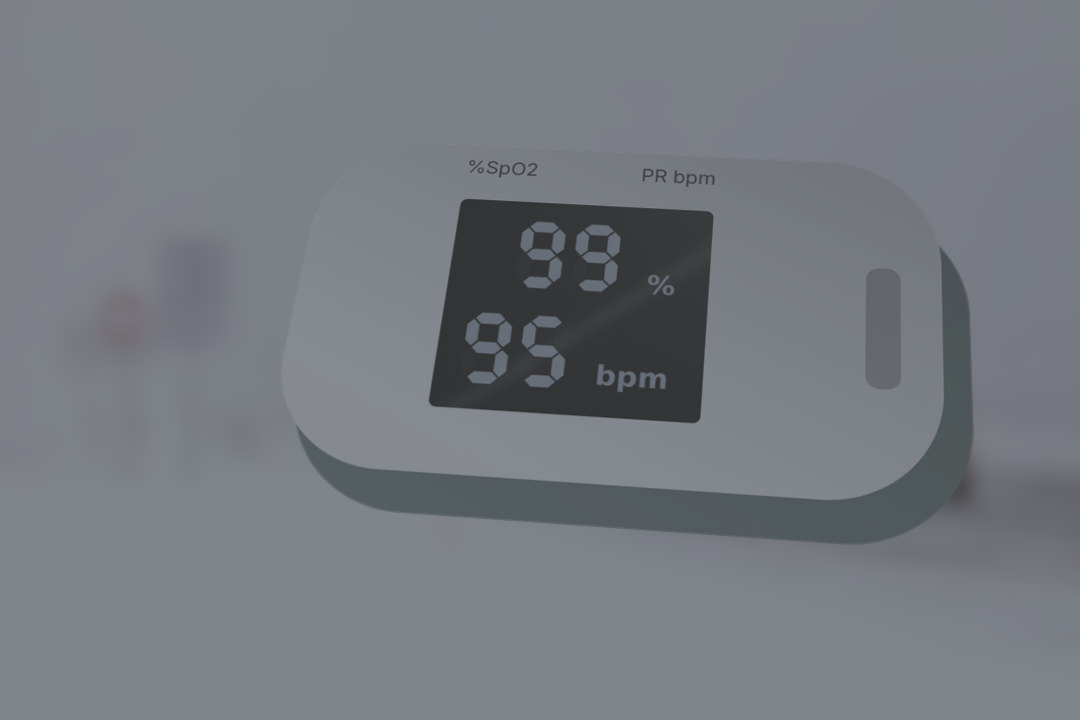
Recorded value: {"value": 95, "unit": "bpm"}
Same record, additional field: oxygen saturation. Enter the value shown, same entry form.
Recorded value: {"value": 99, "unit": "%"}
